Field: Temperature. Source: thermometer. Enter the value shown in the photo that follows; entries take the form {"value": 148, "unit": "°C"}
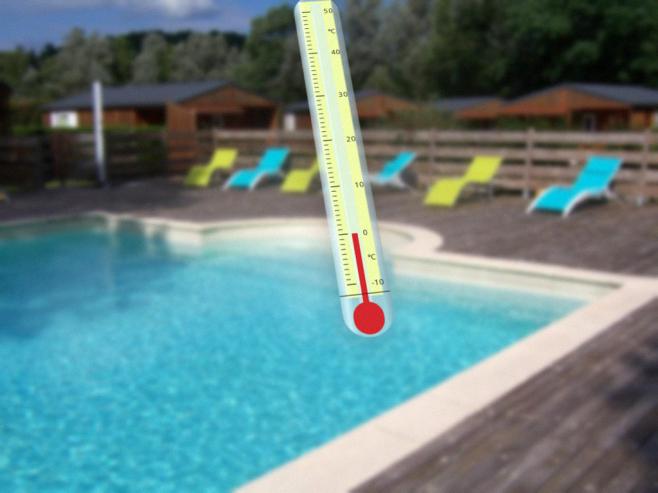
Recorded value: {"value": 0, "unit": "°C"}
